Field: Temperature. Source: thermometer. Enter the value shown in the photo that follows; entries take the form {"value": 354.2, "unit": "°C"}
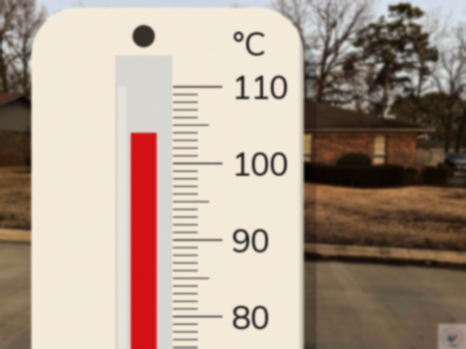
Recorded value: {"value": 104, "unit": "°C"}
